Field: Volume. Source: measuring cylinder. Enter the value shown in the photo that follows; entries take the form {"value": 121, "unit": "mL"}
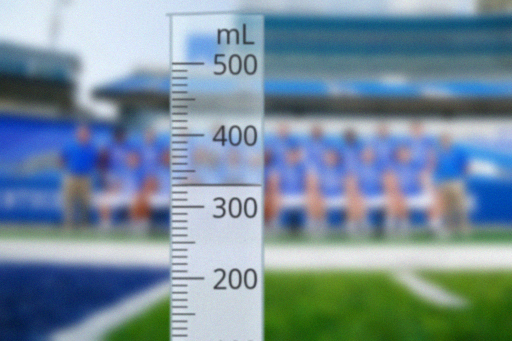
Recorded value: {"value": 330, "unit": "mL"}
